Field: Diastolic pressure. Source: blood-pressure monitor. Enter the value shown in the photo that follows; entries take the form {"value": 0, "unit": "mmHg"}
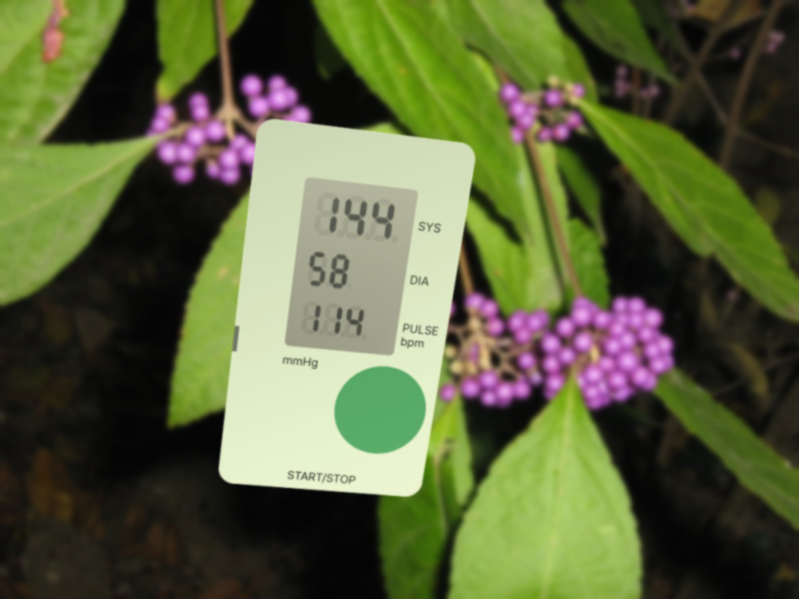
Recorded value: {"value": 58, "unit": "mmHg"}
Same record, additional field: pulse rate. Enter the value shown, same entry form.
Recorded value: {"value": 114, "unit": "bpm"}
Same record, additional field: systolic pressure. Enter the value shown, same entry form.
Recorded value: {"value": 144, "unit": "mmHg"}
